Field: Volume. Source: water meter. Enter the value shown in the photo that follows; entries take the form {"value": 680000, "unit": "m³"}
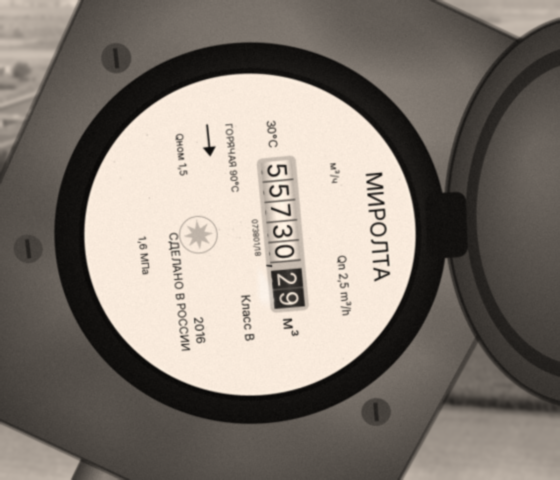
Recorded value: {"value": 55730.29, "unit": "m³"}
